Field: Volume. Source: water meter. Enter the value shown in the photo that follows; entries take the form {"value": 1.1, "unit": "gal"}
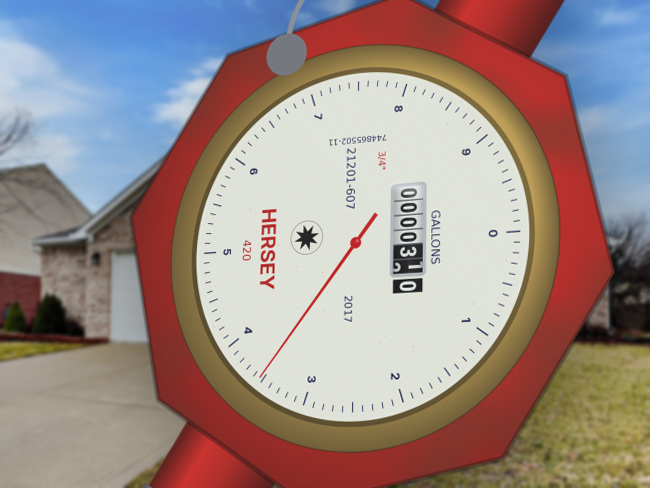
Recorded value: {"value": 313.5, "unit": "gal"}
